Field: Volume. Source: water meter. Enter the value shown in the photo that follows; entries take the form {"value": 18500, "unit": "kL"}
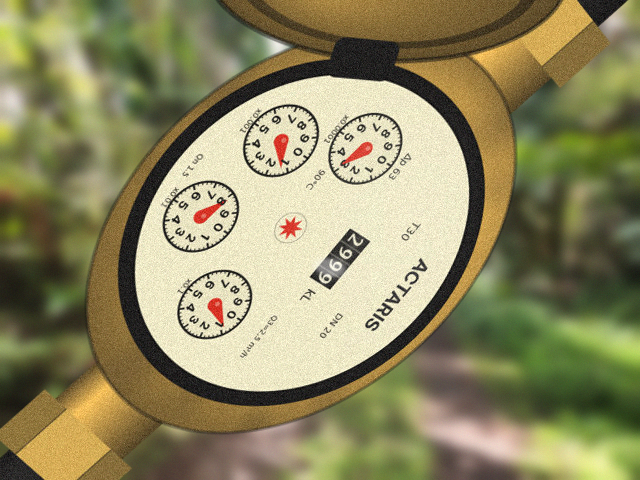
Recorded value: {"value": 2999.0813, "unit": "kL"}
